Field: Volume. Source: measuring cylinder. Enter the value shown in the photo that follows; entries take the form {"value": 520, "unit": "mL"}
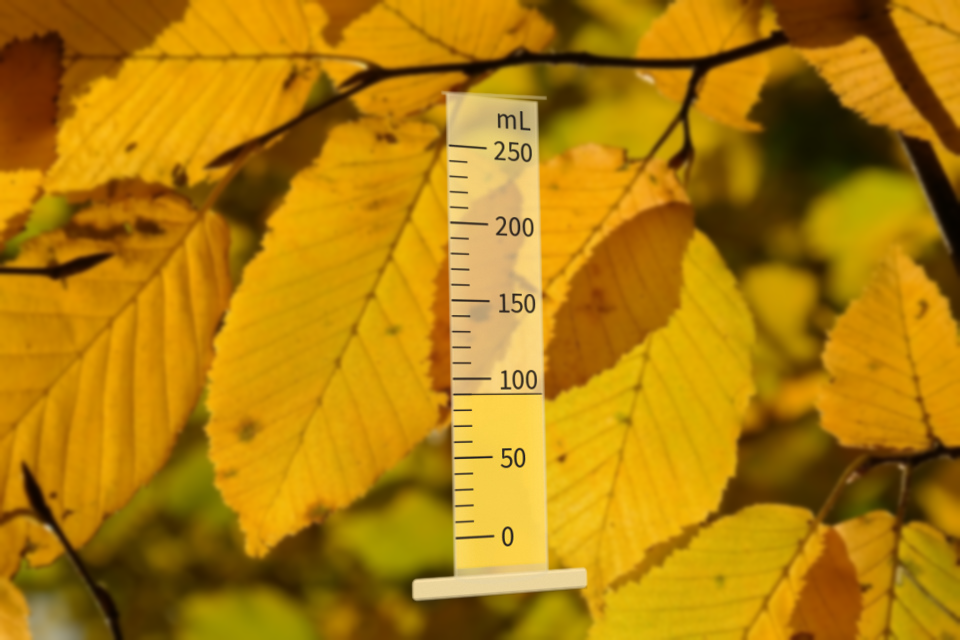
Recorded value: {"value": 90, "unit": "mL"}
